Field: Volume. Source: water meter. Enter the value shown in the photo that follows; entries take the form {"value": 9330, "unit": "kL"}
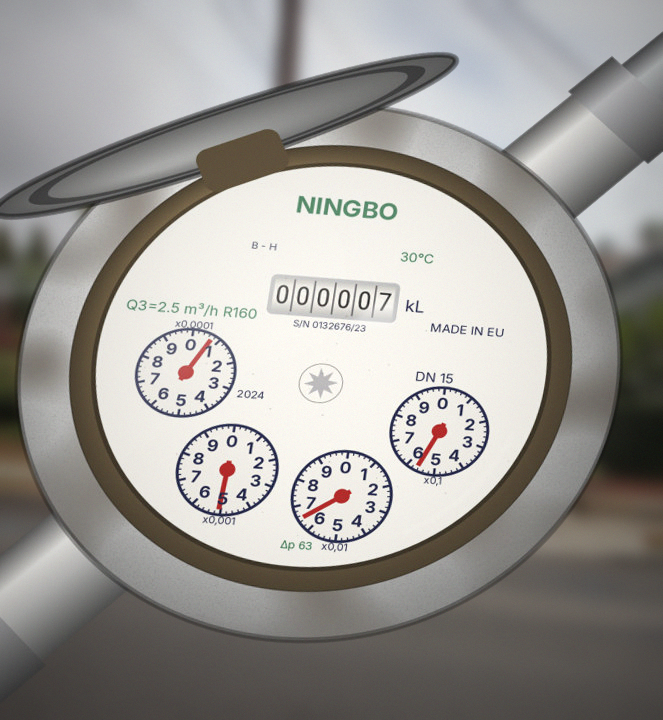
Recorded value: {"value": 7.5650, "unit": "kL"}
